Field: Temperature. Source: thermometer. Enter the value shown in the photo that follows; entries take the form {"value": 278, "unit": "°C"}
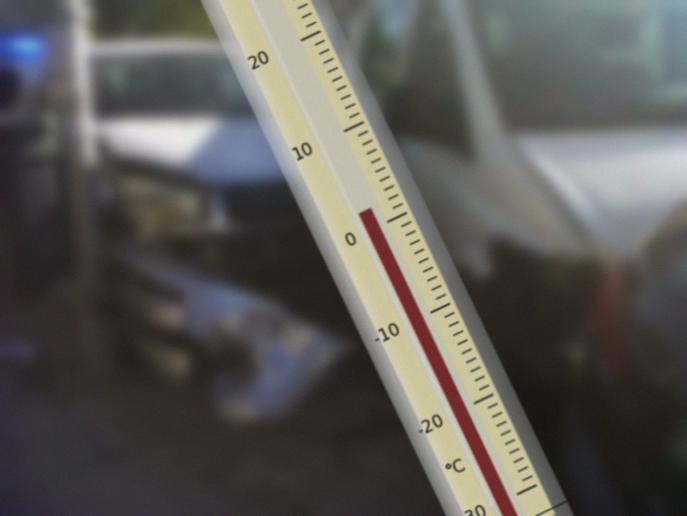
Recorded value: {"value": 2, "unit": "°C"}
